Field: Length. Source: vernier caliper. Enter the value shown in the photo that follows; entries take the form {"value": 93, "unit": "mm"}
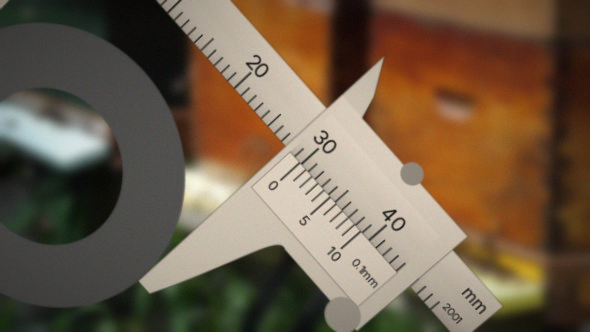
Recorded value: {"value": 29.8, "unit": "mm"}
